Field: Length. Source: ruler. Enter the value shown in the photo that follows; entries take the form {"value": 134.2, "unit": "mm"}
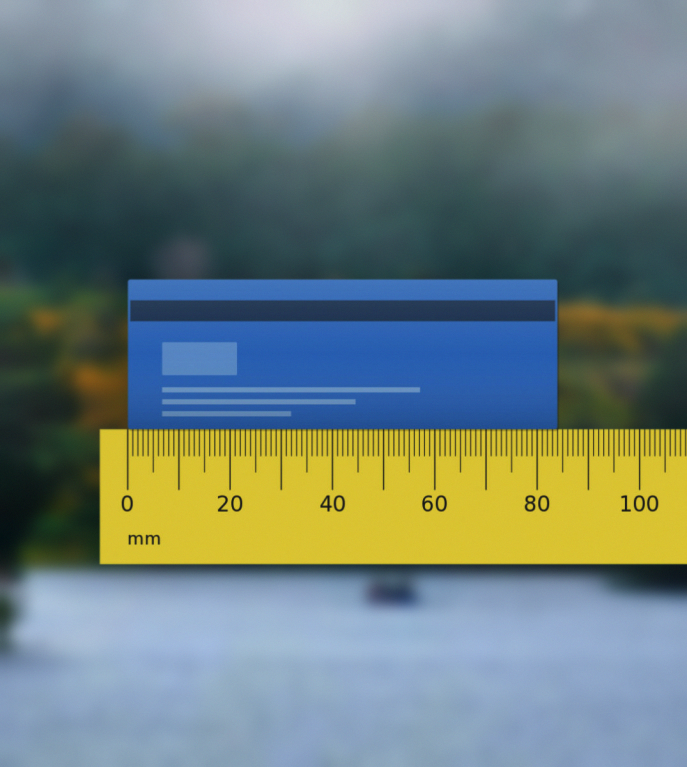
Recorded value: {"value": 84, "unit": "mm"}
